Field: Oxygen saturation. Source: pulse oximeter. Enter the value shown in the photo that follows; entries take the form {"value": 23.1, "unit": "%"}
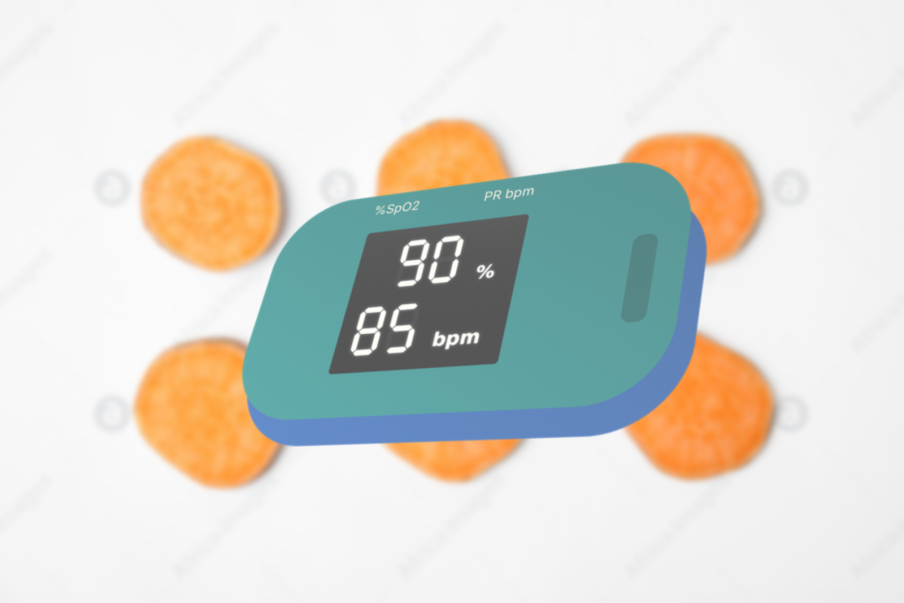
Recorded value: {"value": 90, "unit": "%"}
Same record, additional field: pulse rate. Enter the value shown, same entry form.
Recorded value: {"value": 85, "unit": "bpm"}
